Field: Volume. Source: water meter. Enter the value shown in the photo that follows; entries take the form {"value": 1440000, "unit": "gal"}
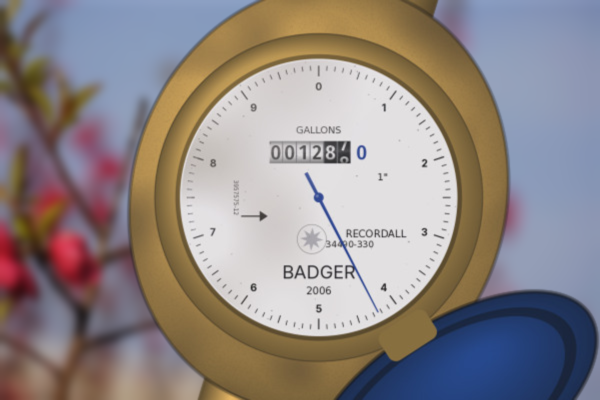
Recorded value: {"value": 12874.2, "unit": "gal"}
